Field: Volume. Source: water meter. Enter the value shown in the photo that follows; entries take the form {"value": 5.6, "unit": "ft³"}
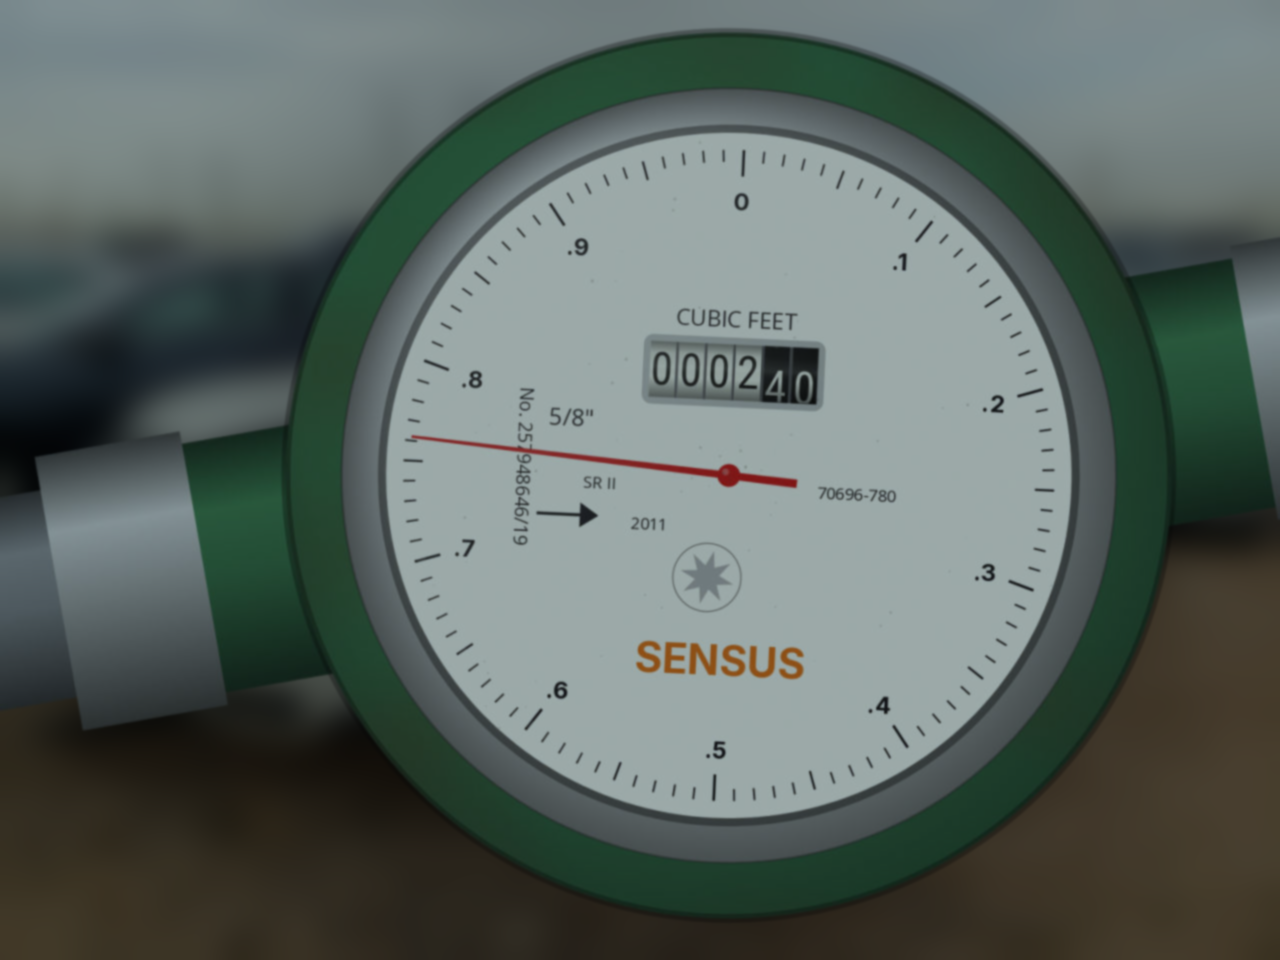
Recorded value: {"value": 239.76, "unit": "ft³"}
